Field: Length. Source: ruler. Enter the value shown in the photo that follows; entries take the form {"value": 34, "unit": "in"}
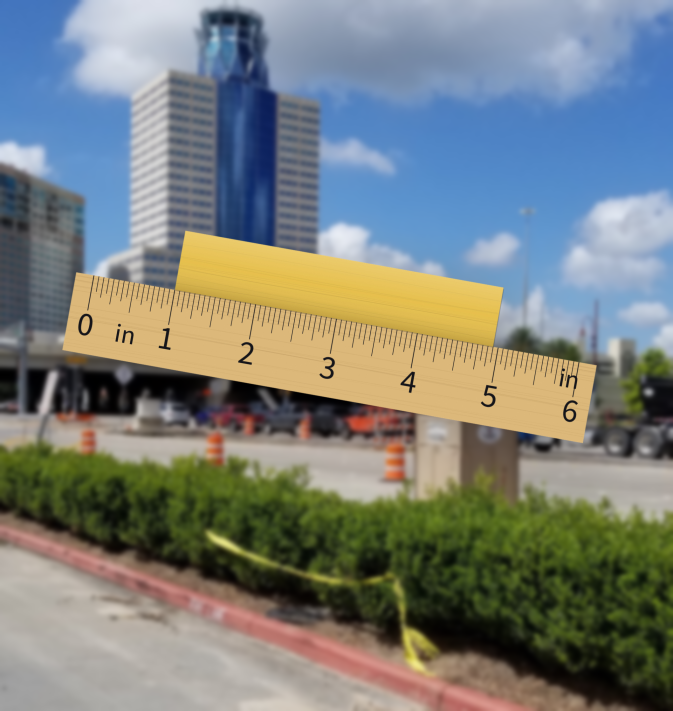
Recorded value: {"value": 3.9375, "unit": "in"}
